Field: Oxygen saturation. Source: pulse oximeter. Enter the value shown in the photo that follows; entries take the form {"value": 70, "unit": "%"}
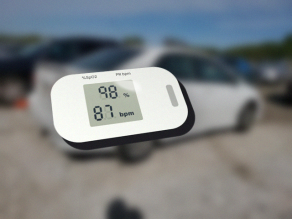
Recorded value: {"value": 98, "unit": "%"}
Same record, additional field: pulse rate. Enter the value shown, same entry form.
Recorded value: {"value": 87, "unit": "bpm"}
